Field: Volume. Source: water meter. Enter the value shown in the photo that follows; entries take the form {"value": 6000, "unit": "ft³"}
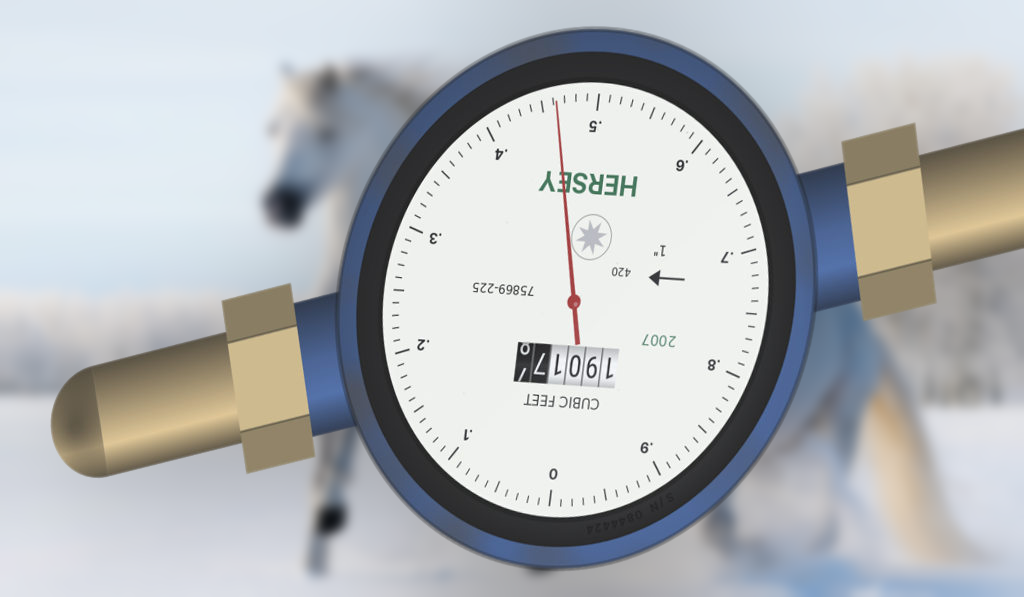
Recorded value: {"value": 190177.46, "unit": "ft³"}
